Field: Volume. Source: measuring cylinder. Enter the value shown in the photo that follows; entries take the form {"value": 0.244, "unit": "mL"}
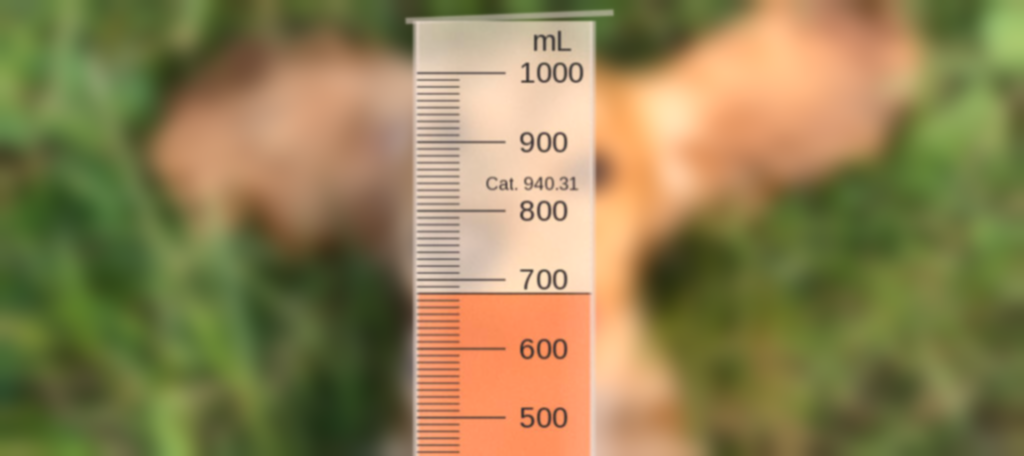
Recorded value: {"value": 680, "unit": "mL"}
